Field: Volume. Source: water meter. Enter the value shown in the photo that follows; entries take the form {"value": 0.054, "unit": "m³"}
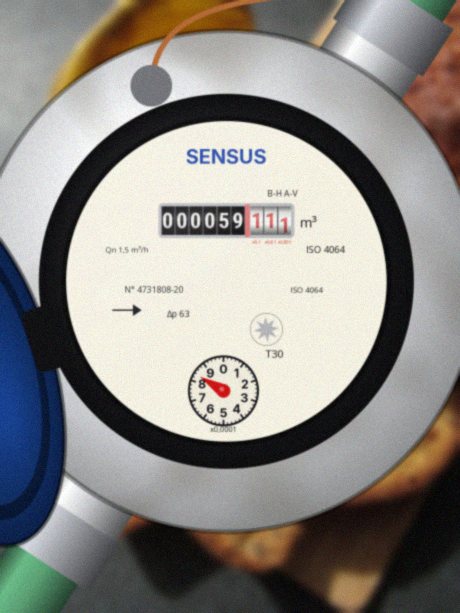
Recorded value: {"value": 59.1108, "unit": "m³"}
